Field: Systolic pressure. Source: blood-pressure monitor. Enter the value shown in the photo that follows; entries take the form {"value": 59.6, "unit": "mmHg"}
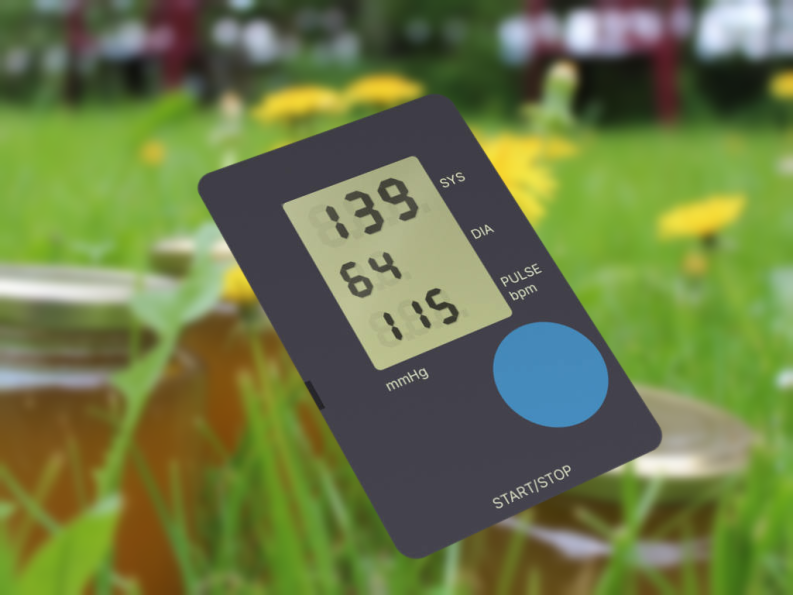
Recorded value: {"value": 139, "unit": "mmHg"}
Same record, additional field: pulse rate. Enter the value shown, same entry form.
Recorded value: {"value": 115, "unit": "bpm"}
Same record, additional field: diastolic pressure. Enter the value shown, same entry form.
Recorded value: {"value": 64, "unit": "mmHg"}
